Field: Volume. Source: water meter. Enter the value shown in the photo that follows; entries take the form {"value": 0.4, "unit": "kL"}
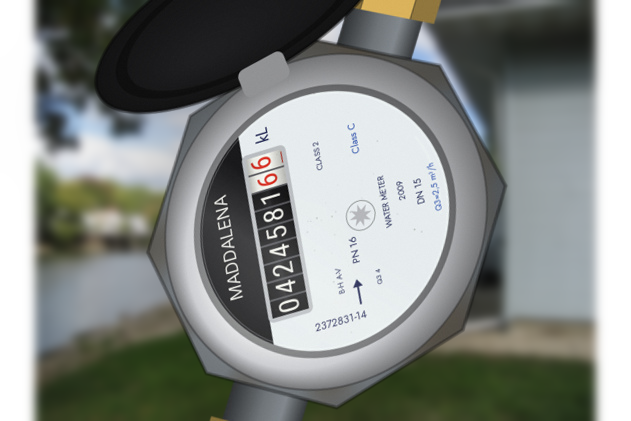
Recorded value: {"value": 424581.66, "unit": "kL"}
